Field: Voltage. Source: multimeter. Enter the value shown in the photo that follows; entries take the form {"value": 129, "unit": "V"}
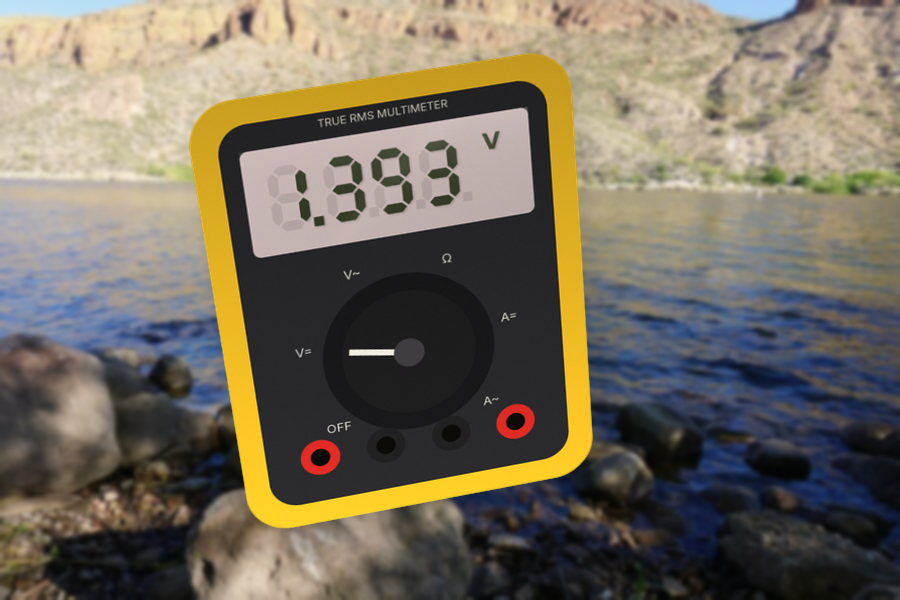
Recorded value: {"value": 1.393, "unit": "V"}
